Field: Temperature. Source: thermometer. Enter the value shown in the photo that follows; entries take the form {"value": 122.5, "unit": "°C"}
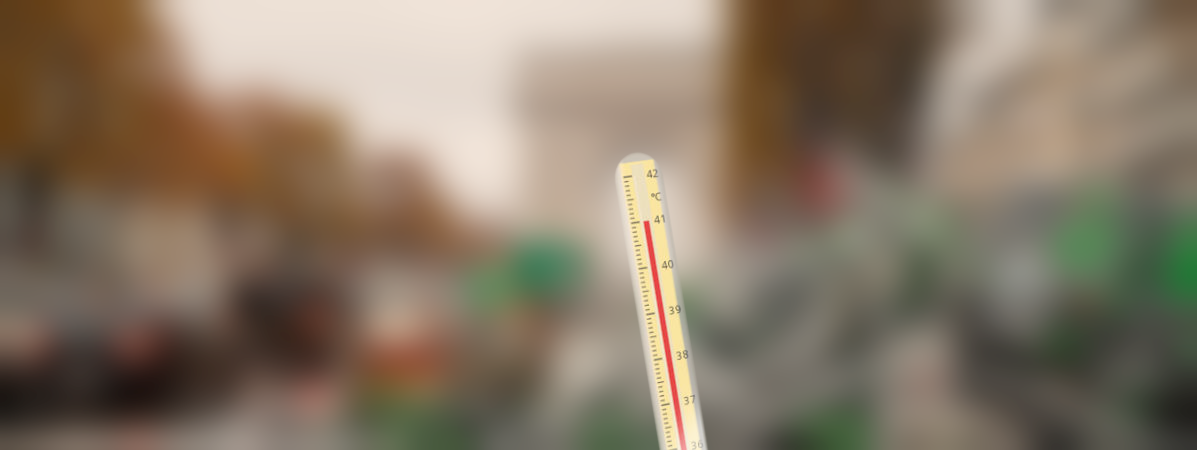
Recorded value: {"value": 41, "unit": "°C"}
